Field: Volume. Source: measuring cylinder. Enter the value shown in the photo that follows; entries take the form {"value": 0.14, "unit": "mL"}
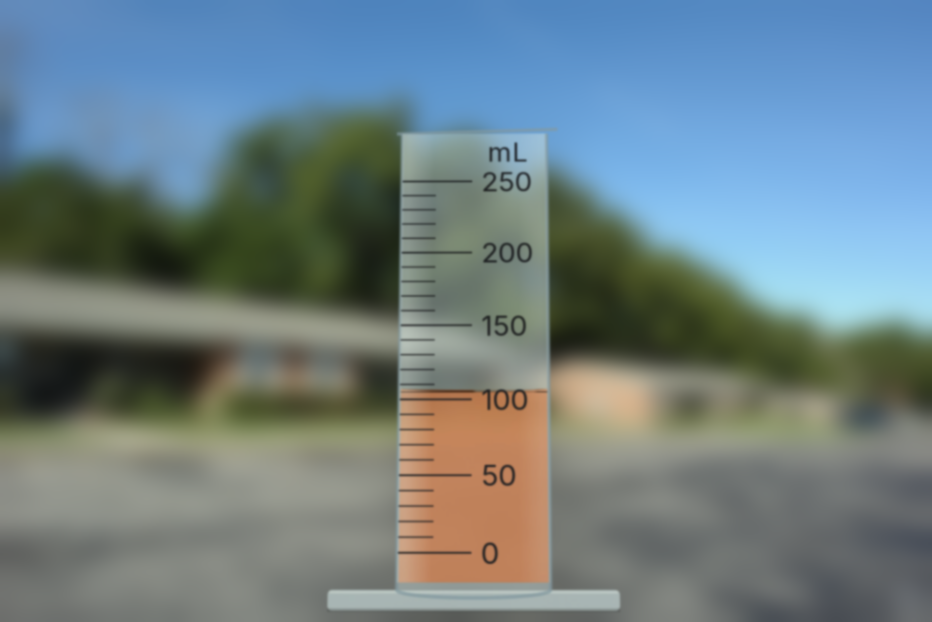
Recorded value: {"value": 105, "unit": "mL"}
